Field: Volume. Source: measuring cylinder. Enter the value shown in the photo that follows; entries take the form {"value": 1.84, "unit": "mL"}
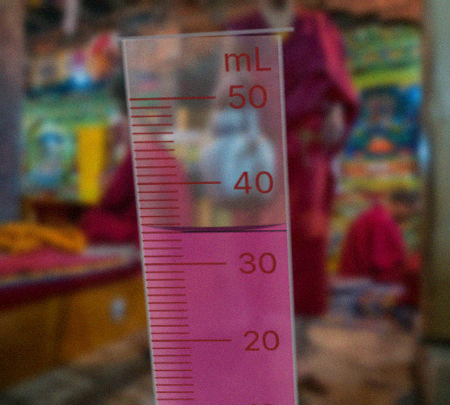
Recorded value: {"value": 34, "unit": "mL"}
